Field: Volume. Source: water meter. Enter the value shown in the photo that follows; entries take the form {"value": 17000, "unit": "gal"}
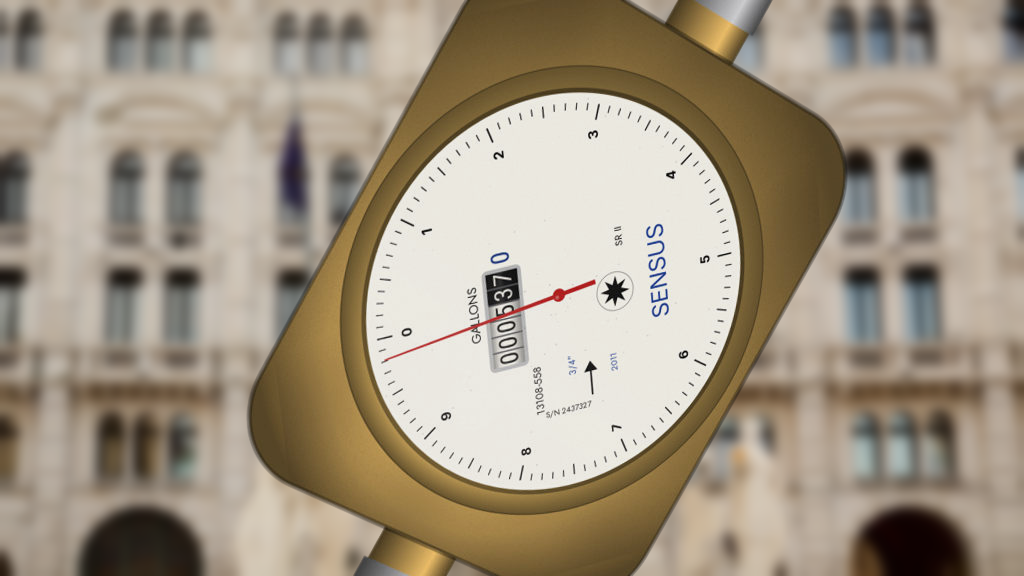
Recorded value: {"value": 5369.8, "unit": "gal"}
